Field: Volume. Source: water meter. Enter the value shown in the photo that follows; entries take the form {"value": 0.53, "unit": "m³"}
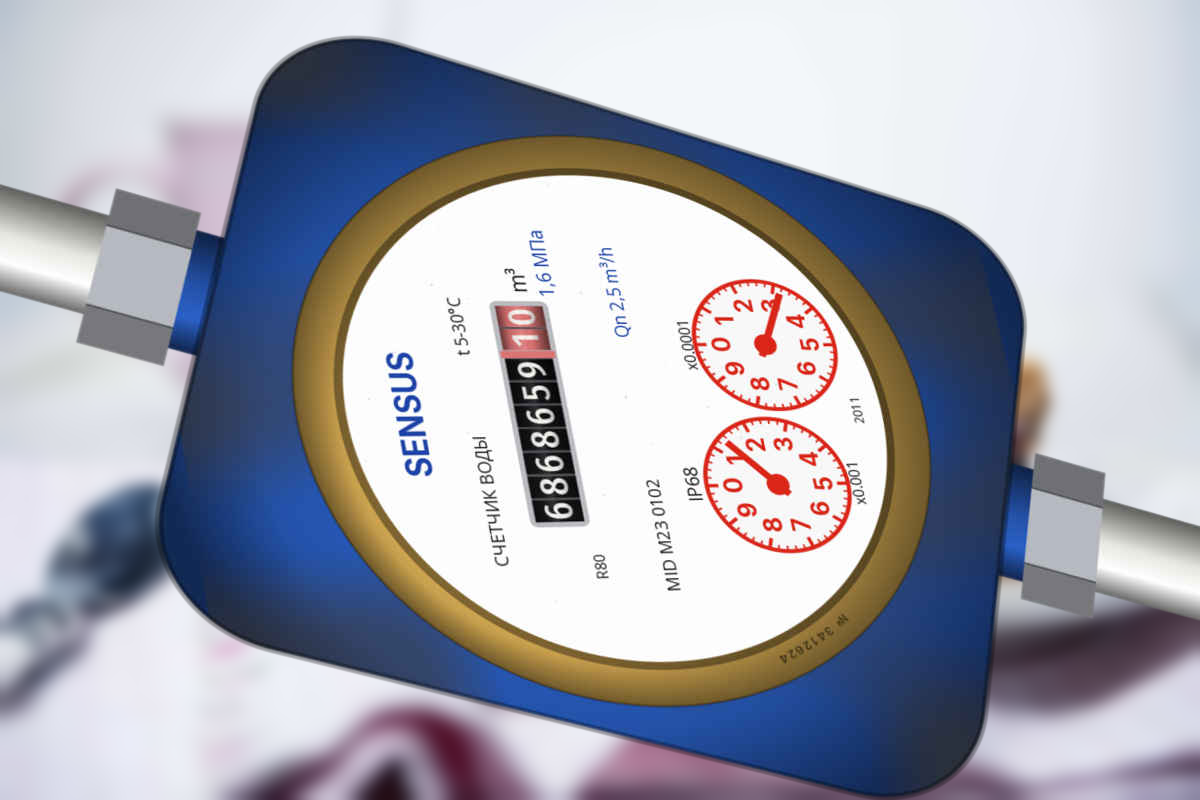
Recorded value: {"value": 6868659.1013, "unit": "m³"}
